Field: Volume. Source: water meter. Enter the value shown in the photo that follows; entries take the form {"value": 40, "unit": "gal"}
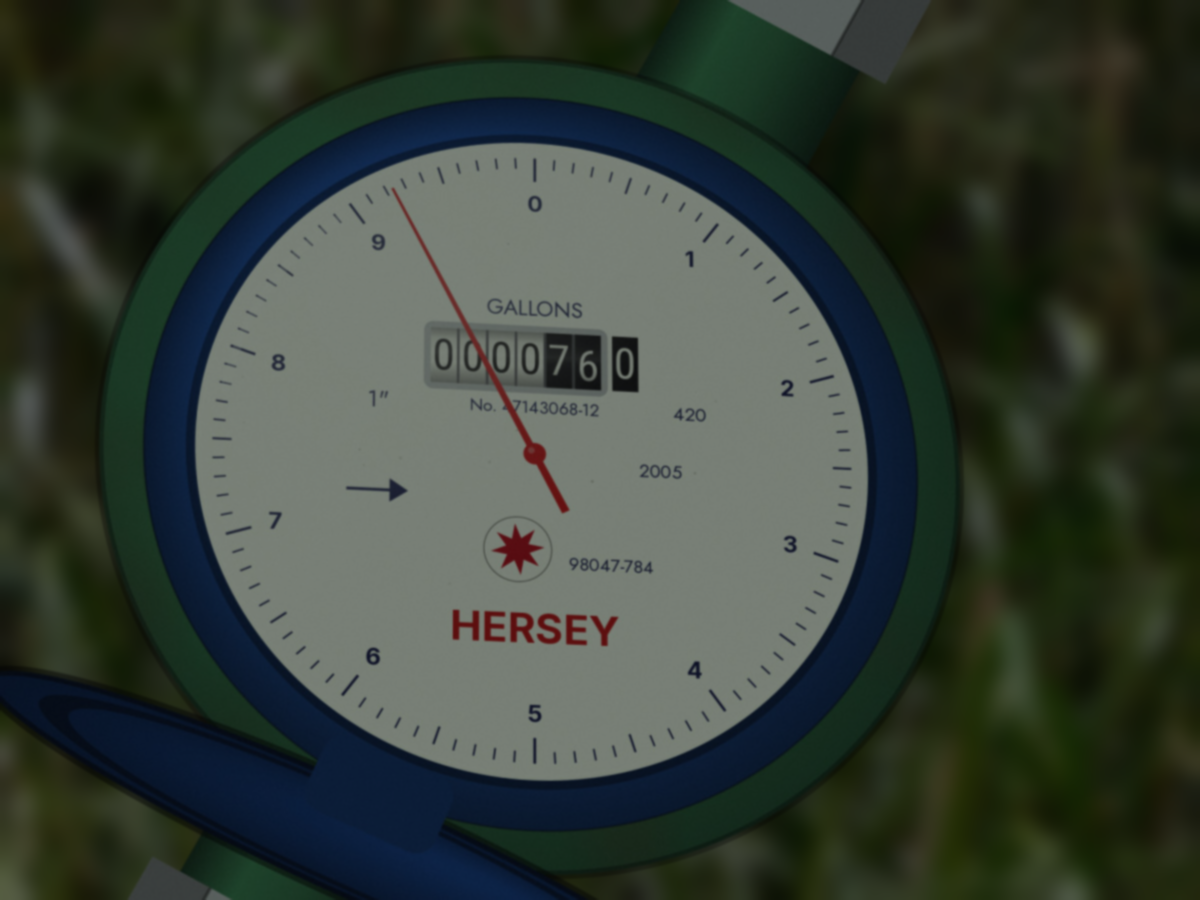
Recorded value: {"value": 759.2, "unit": "gal"}
